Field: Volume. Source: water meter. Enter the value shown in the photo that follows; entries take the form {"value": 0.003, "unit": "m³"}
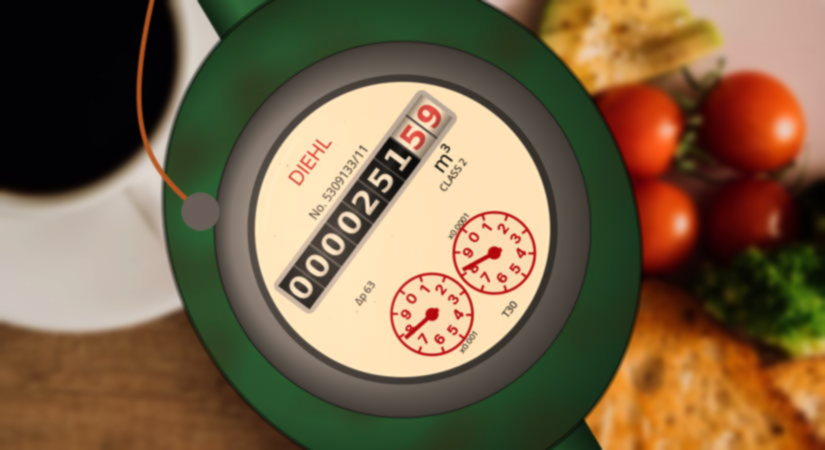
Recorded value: {"value": 251.5978, "unit": "m³"}
